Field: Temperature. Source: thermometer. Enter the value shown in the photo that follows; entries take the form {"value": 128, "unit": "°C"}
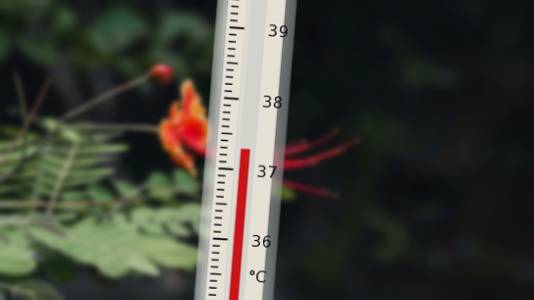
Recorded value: {"value": 37.3, "unit": "°C"}
